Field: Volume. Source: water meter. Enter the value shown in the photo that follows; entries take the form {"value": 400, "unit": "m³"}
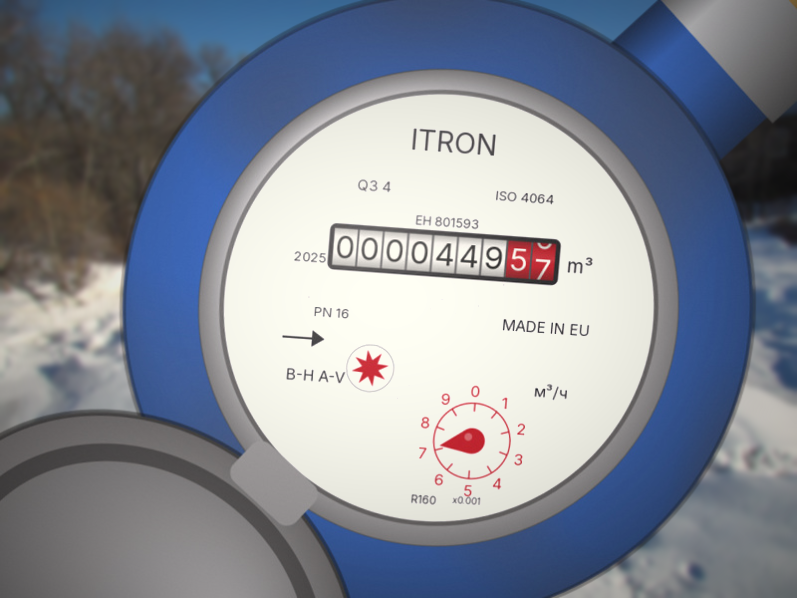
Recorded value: {"value": 449.567, "unit": "m³"}
